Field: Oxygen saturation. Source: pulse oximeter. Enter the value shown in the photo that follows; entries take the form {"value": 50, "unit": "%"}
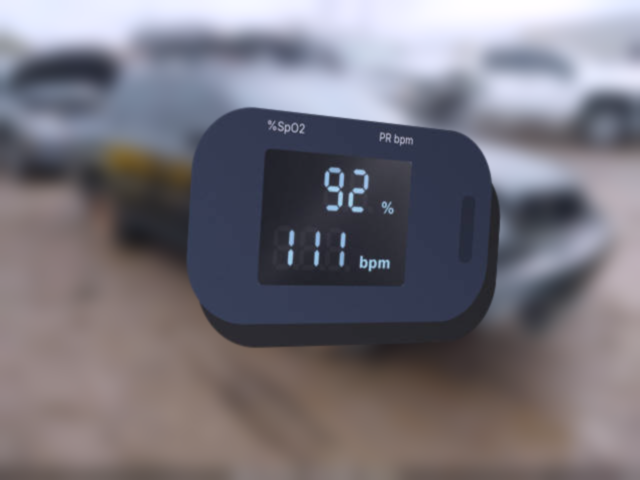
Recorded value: {"value": 92, "unit": "%"}
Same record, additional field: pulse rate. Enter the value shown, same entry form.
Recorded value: {"value": 111, "unit": "bpm"}
